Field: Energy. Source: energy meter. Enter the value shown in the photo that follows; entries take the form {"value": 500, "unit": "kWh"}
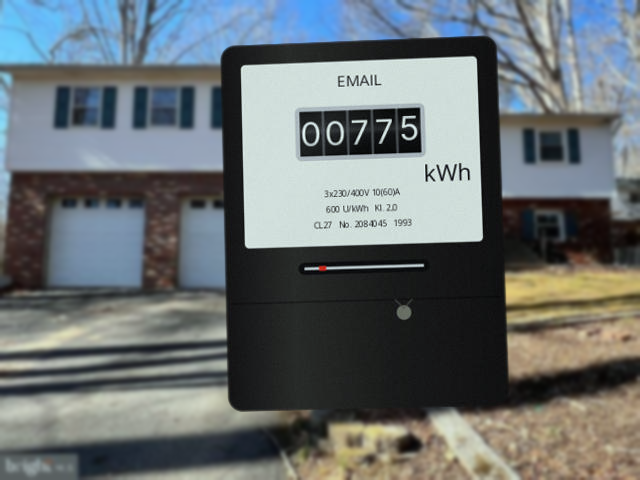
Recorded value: {"value": 775, "unit": "kWh"}
